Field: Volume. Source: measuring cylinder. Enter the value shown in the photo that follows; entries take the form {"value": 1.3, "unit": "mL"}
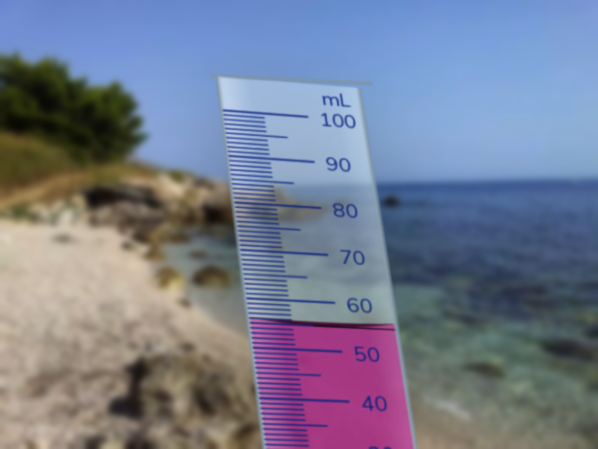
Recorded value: {"value": 55, "unit": "mL"}
